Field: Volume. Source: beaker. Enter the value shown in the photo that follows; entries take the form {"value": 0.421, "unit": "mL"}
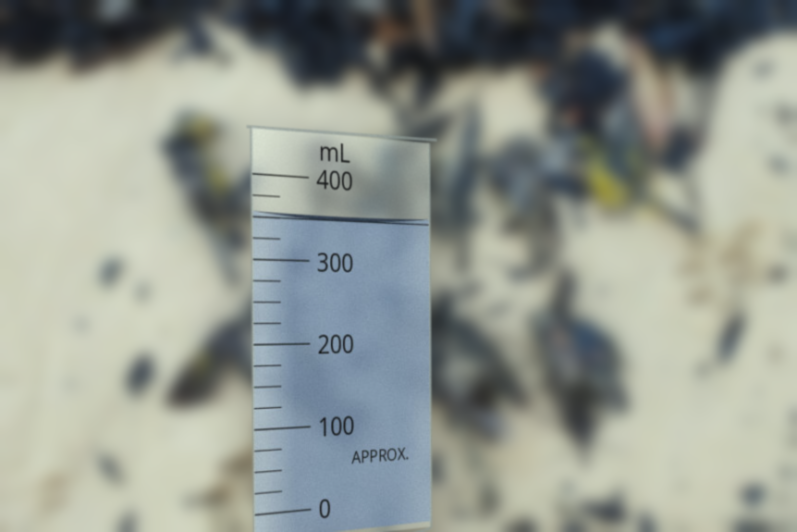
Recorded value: {"value": 350, "unit": "mL"}
